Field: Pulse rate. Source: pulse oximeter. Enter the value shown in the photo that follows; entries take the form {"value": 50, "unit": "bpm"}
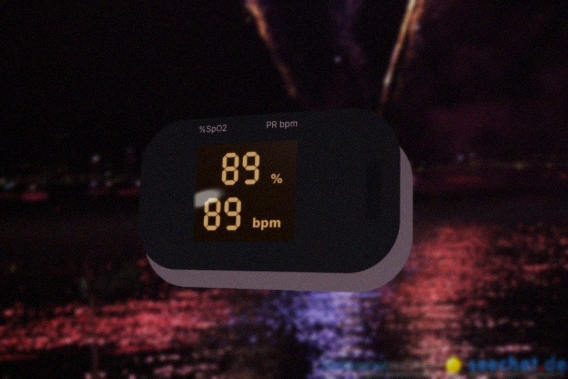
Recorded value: {"value": 89, "unit": "bpm"}
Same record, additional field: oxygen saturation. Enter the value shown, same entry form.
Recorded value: {"value": 89, "unit": "%"}
